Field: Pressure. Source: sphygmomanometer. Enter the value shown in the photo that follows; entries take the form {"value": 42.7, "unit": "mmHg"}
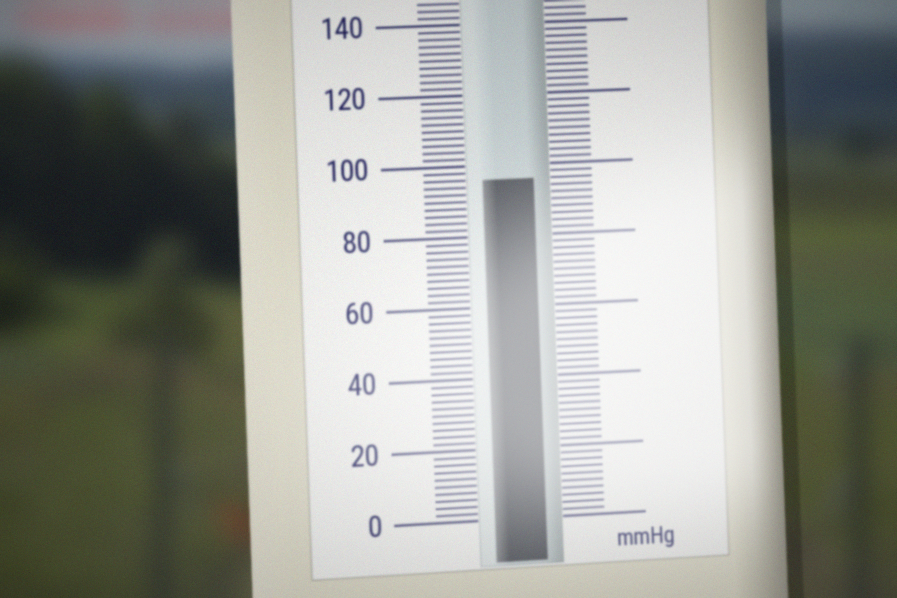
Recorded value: {"value": 96, "unit": "mmHg"}
